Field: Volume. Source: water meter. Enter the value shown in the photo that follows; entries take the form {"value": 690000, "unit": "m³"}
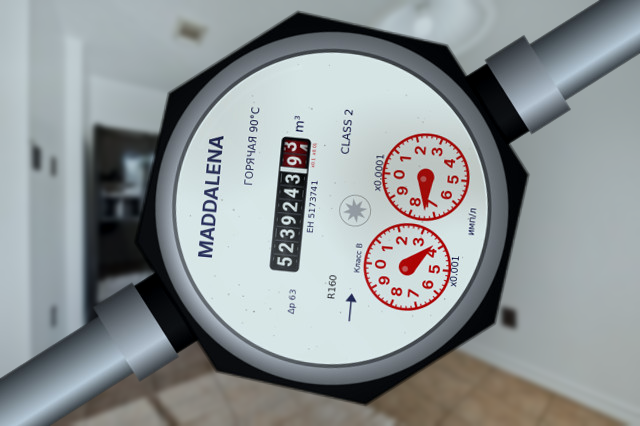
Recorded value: {"value": 5239243.9337, "unit": "m³"}
